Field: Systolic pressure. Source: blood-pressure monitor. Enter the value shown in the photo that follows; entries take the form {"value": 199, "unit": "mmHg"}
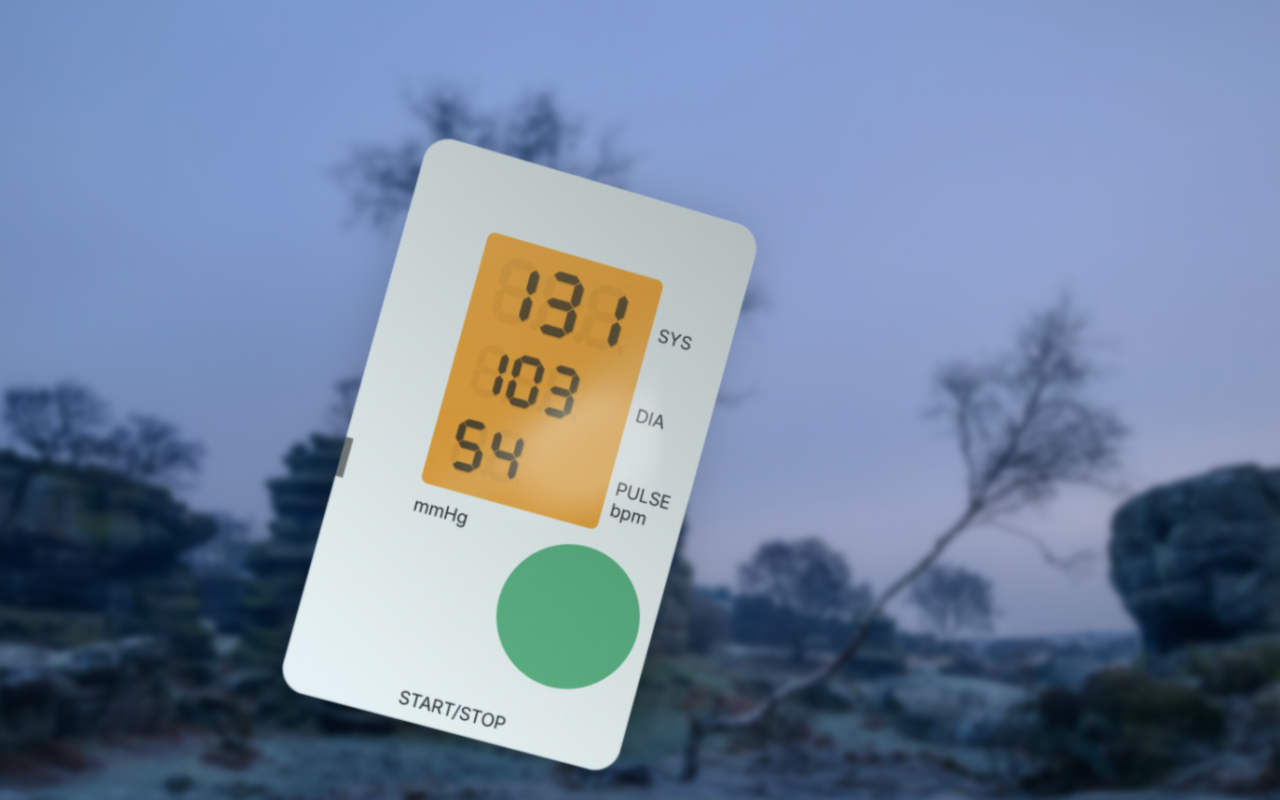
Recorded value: {"value": 131, "unit": "mmHg"}
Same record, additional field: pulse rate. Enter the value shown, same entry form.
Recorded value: {"value": 54, "unit": "bpm"}
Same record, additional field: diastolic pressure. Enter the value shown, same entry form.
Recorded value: {"value": 103, "unit": "mmHg"}
